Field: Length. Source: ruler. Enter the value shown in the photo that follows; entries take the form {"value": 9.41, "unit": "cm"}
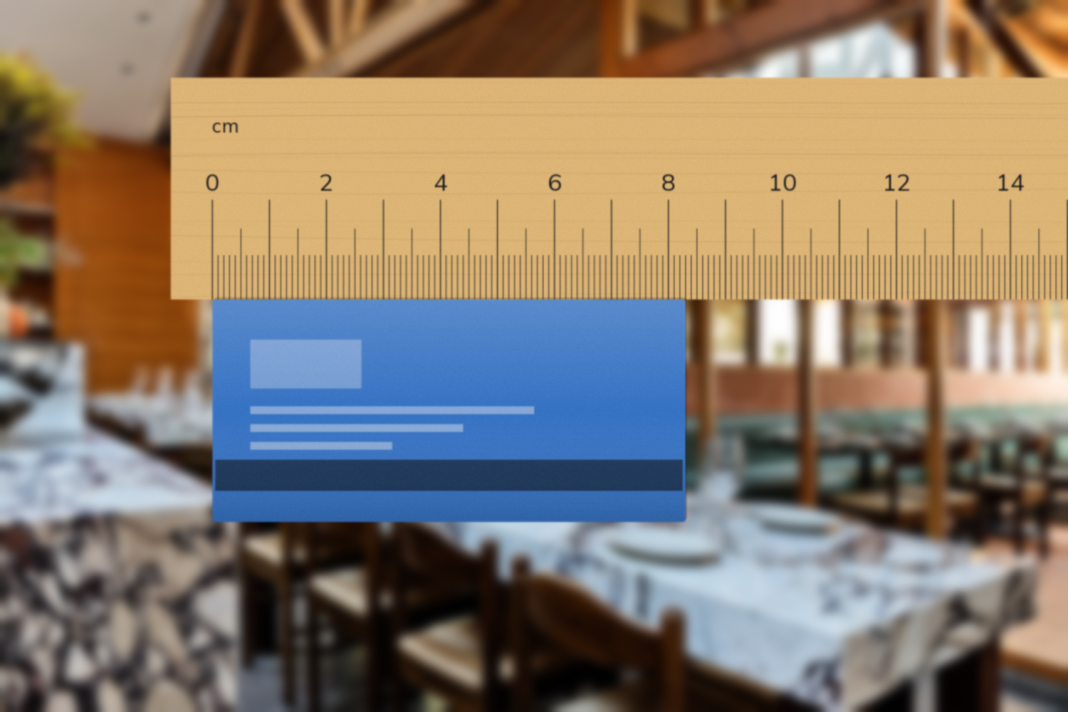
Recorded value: {"value": 8.3, "unit": "cm"}
